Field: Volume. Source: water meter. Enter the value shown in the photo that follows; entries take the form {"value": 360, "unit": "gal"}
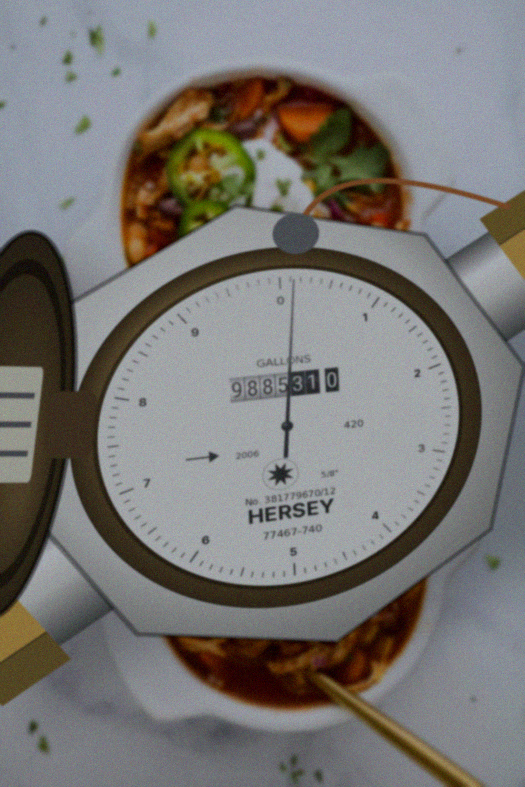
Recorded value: {"value": 9885310.1, "unit": "gal"}
